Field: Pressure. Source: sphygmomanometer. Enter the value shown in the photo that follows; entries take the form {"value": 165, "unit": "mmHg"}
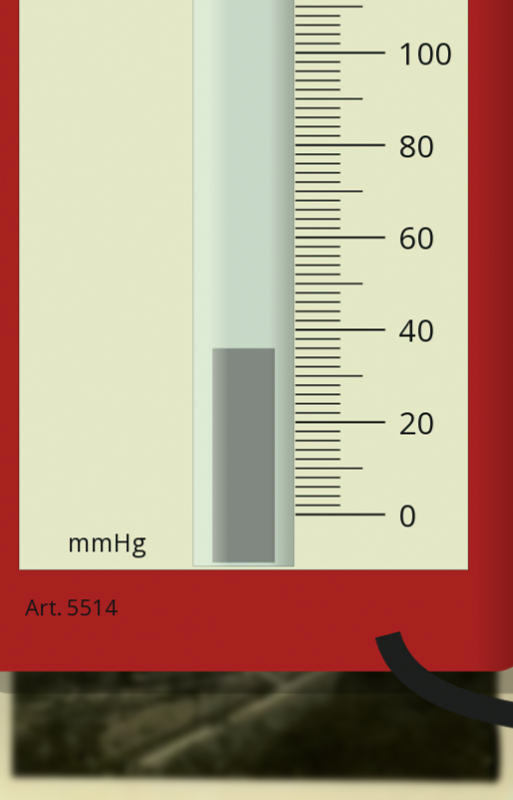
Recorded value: {"value": 36, "unit": "mmHg"}
